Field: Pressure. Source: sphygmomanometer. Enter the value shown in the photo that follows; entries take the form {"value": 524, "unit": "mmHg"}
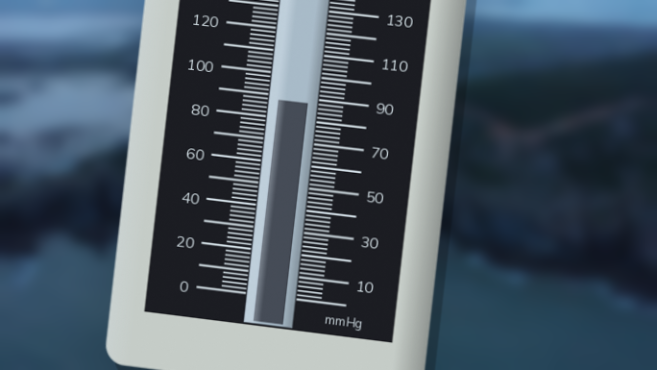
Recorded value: {"value": 88, "unit": "mmHg"}
